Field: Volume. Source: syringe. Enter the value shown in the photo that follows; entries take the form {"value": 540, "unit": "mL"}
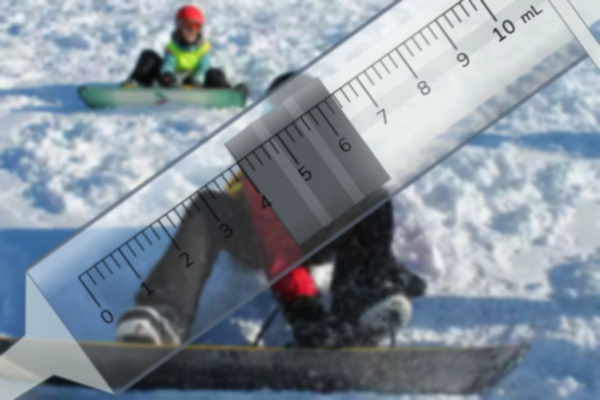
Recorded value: {"value": 4, "unit": "mL"}
